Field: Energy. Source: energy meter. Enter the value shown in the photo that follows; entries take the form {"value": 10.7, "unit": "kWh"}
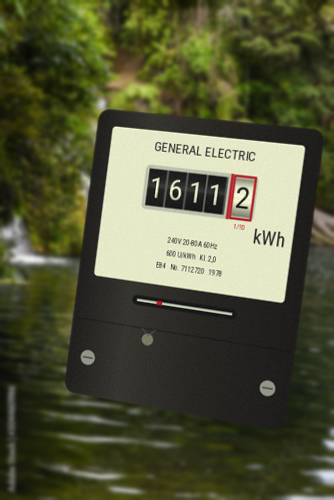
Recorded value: {"value": 1611.2, "unit": "kWh"}
